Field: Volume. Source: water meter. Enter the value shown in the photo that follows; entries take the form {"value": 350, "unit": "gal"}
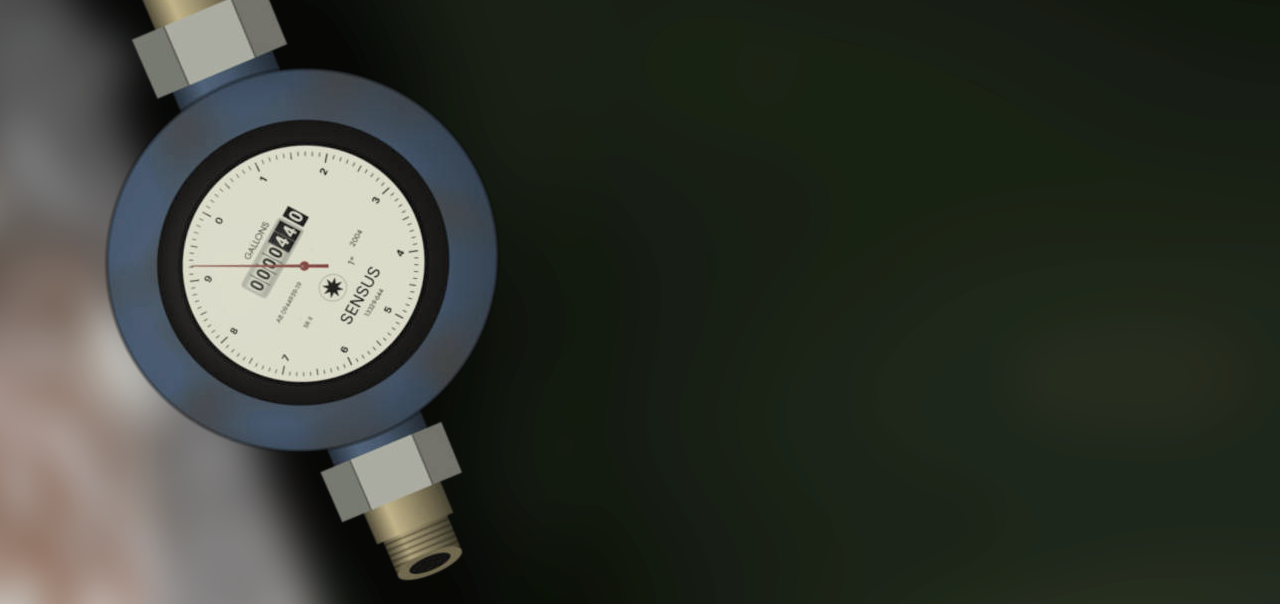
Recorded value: {"value": 439.2, "unit": "gal"}
